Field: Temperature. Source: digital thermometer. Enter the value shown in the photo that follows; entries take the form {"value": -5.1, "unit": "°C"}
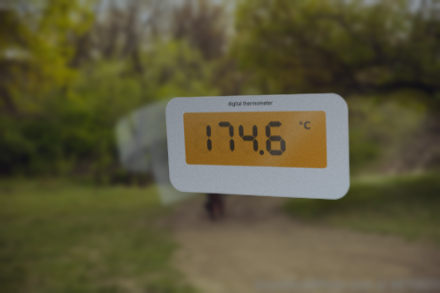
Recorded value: {"value": 174.6, "unit": "°C"}
